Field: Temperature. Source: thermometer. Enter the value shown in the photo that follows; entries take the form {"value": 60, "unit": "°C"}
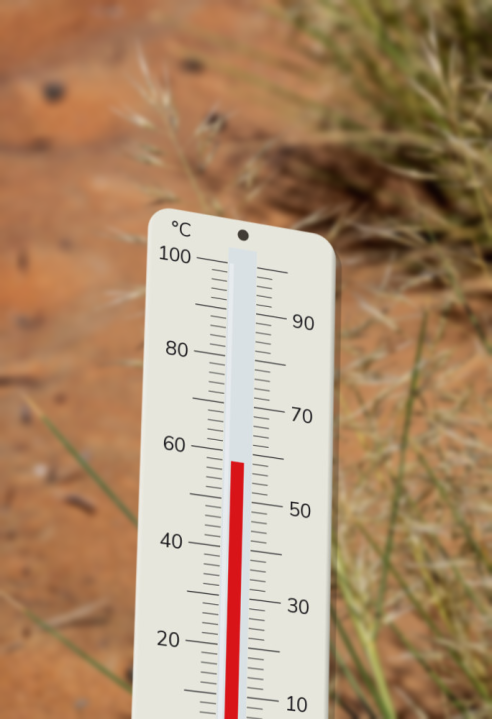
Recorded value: {"value": 58, "unit": "°C"}
